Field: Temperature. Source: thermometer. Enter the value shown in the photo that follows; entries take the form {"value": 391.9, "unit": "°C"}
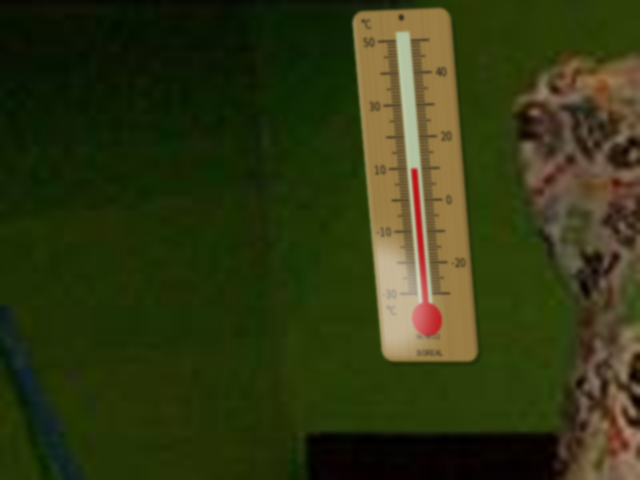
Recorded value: {"value": 10, "unit": "°C"}
